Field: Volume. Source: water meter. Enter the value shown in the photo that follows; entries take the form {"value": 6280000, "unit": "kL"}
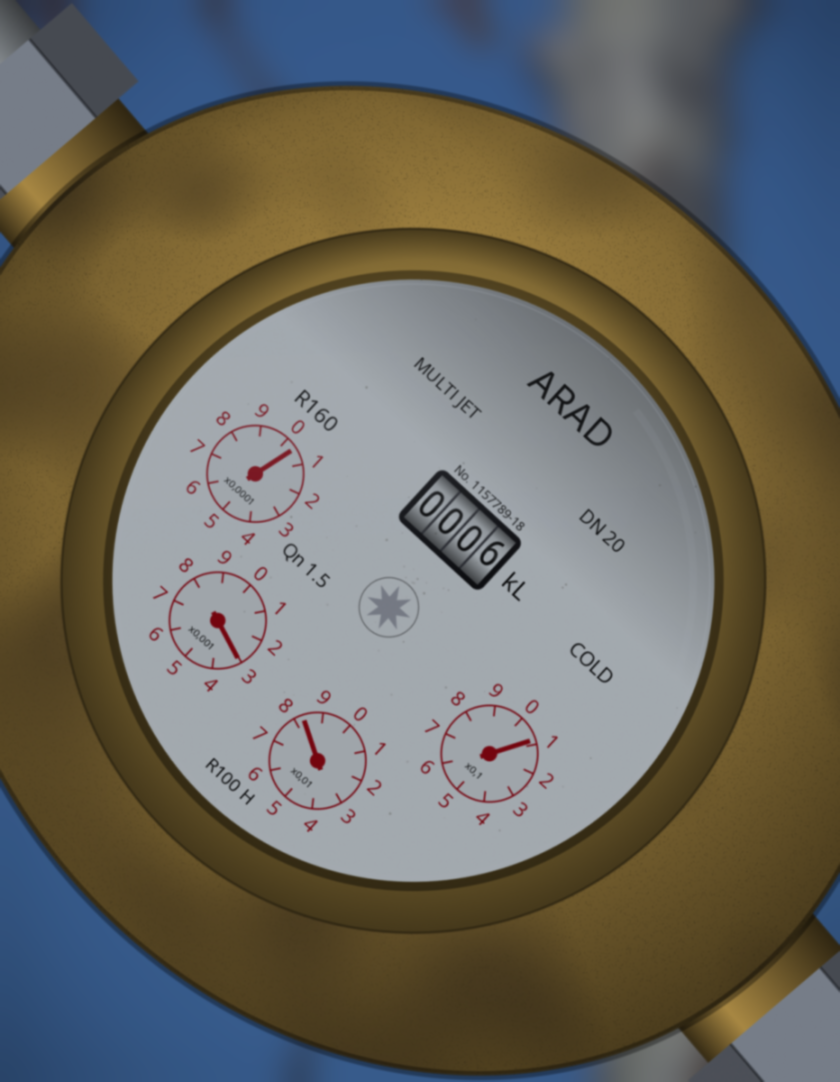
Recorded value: {"value": 6.0830, "unit": "kL"}
